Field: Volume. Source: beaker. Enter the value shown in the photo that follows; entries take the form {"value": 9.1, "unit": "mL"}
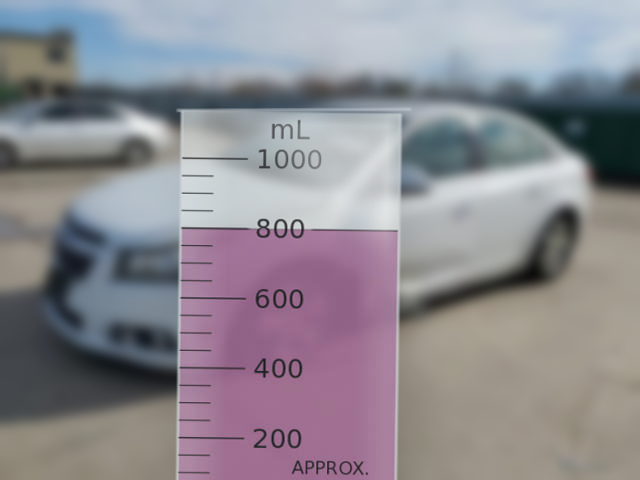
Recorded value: {"value": 800, "unit": "mL"}
